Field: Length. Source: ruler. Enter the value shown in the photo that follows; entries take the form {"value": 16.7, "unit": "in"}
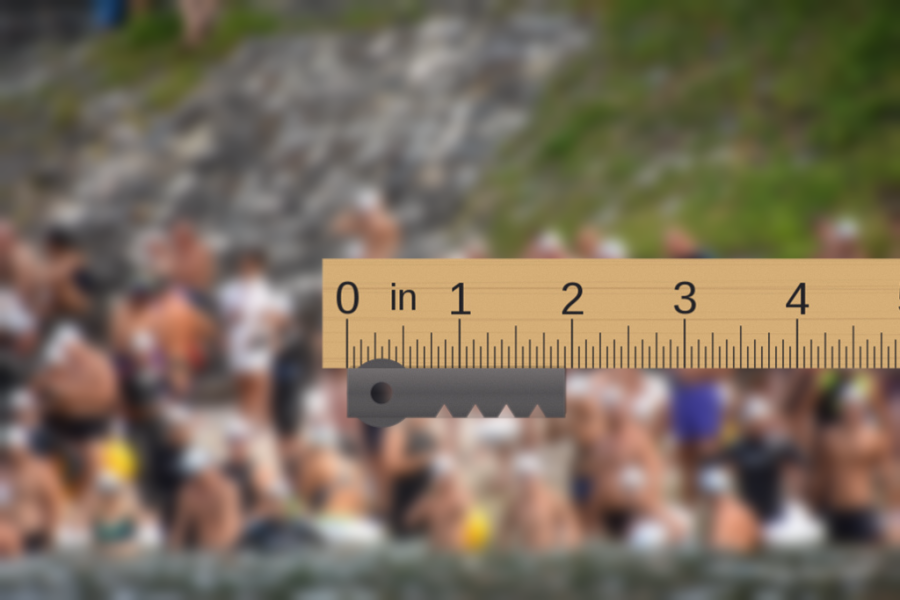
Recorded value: {"value": 1.9375, "unit": "in"}
